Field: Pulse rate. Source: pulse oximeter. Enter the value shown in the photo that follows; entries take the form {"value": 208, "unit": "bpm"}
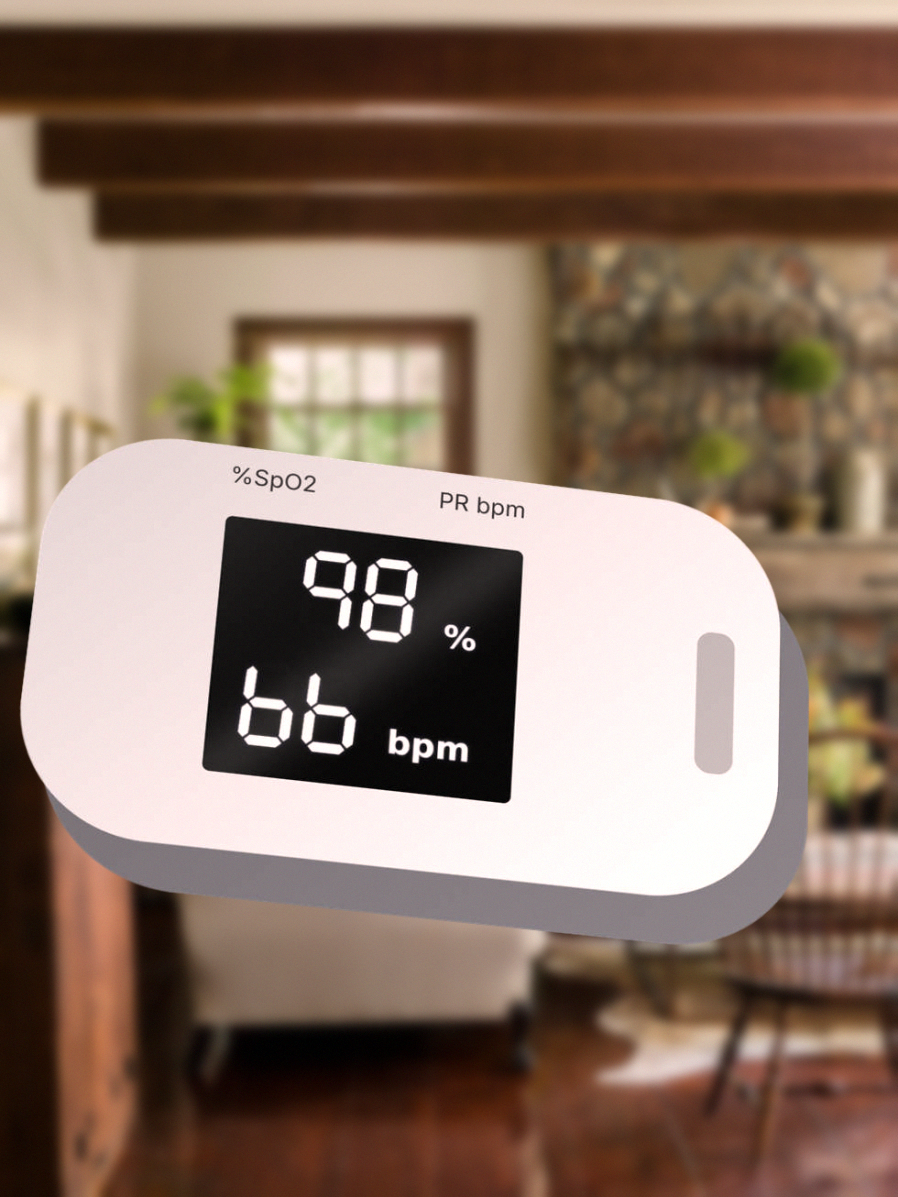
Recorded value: {"value": 66, "unit": "bpm"}
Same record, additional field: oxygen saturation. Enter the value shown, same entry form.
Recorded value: {"value": 98, "unit": "%"}
